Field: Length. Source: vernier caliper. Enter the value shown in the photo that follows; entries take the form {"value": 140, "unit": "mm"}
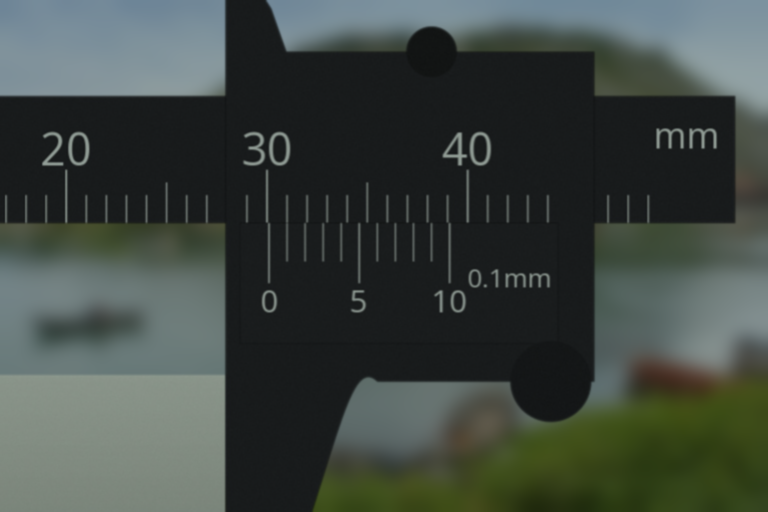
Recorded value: {"value": 30.1, "unit": "mm"}
